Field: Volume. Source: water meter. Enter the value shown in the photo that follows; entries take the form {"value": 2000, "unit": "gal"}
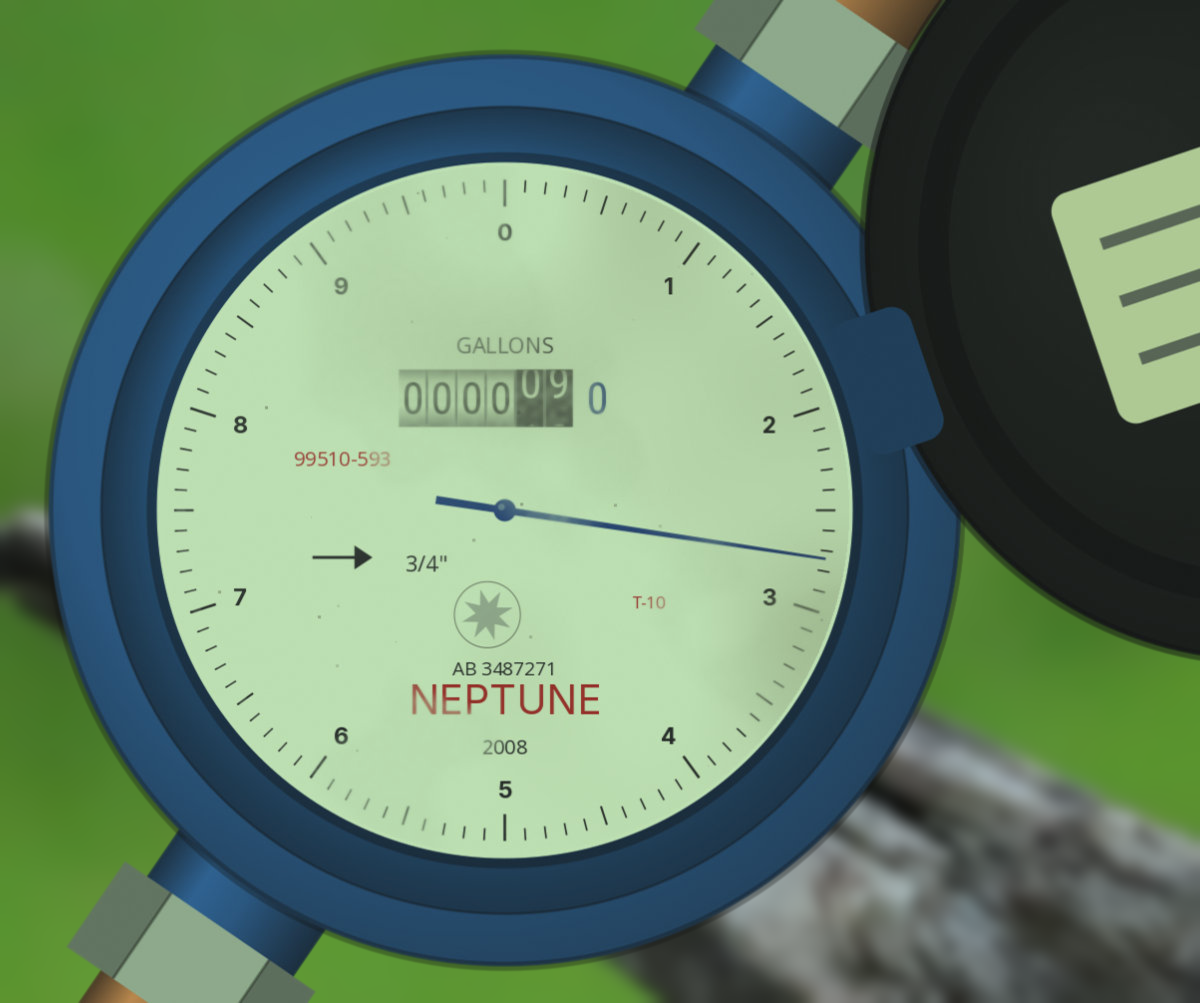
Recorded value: {"value": 92.7, "unit": "gal"}
